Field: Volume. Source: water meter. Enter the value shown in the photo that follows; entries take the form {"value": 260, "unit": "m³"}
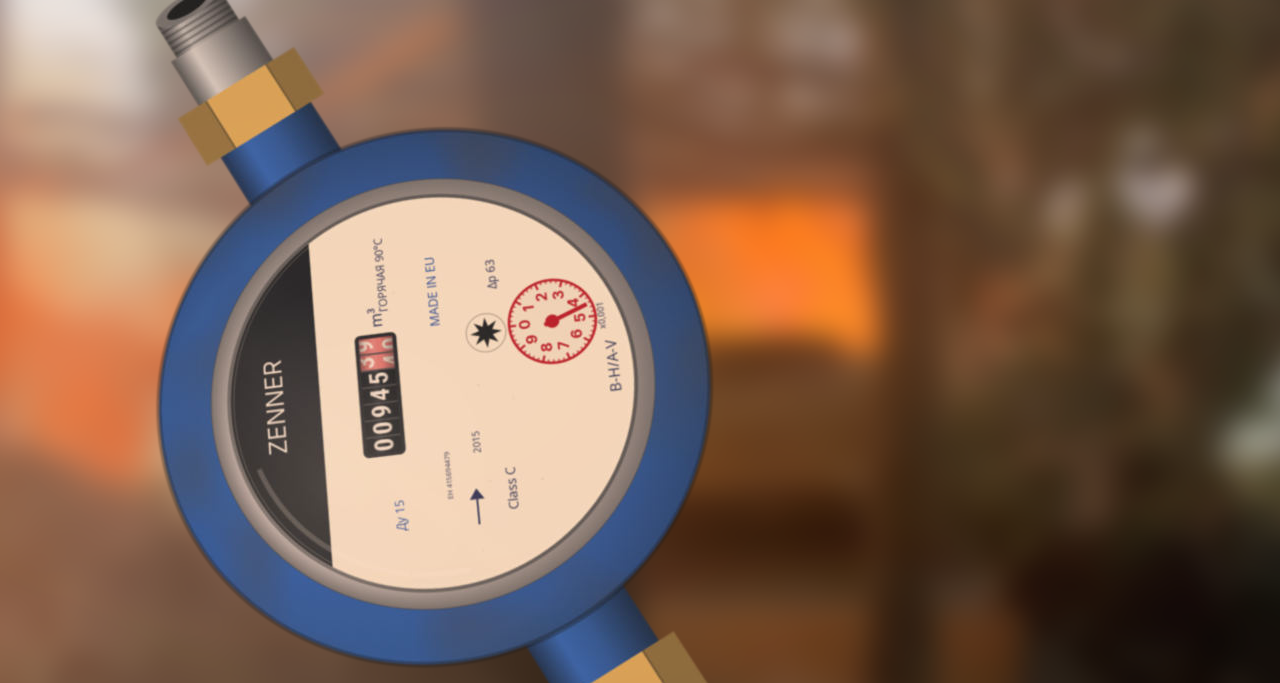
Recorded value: {"value": 945.394, "unit": "m³"}
